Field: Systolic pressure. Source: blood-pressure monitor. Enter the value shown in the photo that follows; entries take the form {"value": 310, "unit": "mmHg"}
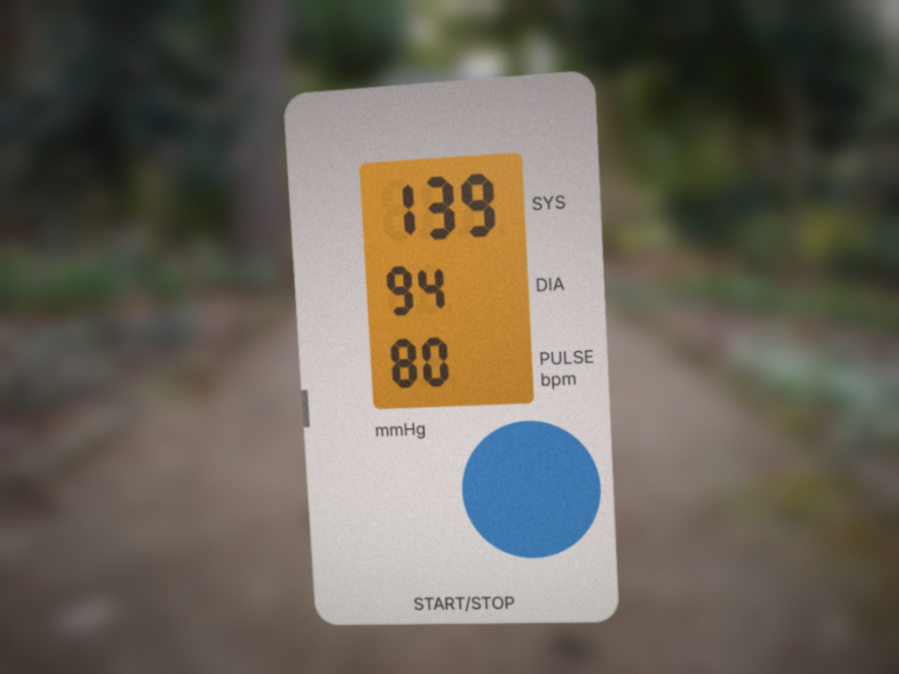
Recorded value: {"value": 139, "unit": "mmHg"}
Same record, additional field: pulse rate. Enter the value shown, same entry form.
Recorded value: {"value": 80, "unit": "bpm"}
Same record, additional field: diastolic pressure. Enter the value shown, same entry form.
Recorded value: {"value": 94, "unit": "mmHg"}
